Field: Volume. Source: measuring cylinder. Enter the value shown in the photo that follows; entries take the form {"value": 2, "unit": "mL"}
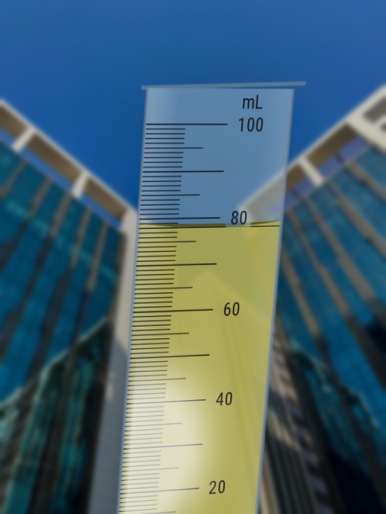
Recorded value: {"value": 78, "unit": "mL"}
